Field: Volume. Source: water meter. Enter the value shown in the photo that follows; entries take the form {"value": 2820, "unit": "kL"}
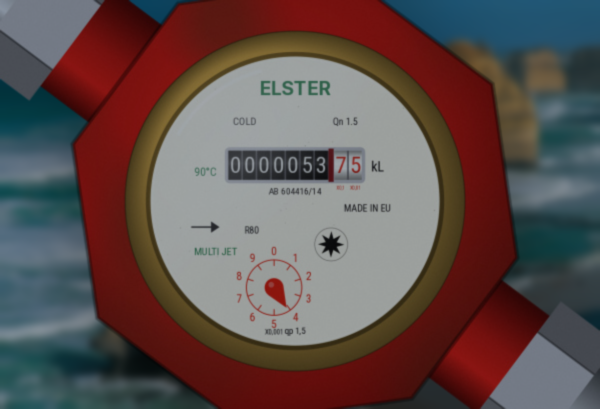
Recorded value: {"value": 53.754, "unit": "kL"}
